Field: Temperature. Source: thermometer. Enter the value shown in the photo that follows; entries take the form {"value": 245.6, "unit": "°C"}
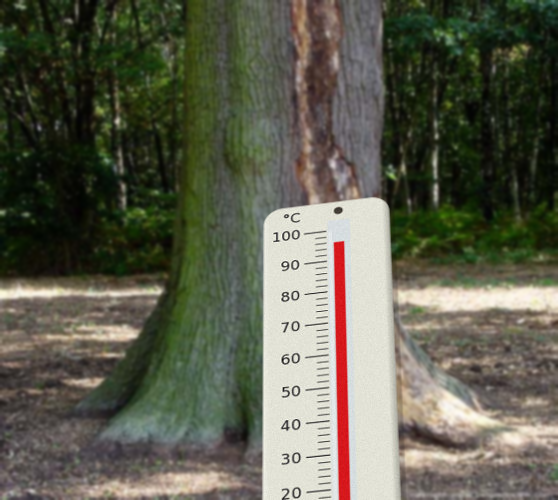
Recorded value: {"value": 96, "unit": "°C"}
